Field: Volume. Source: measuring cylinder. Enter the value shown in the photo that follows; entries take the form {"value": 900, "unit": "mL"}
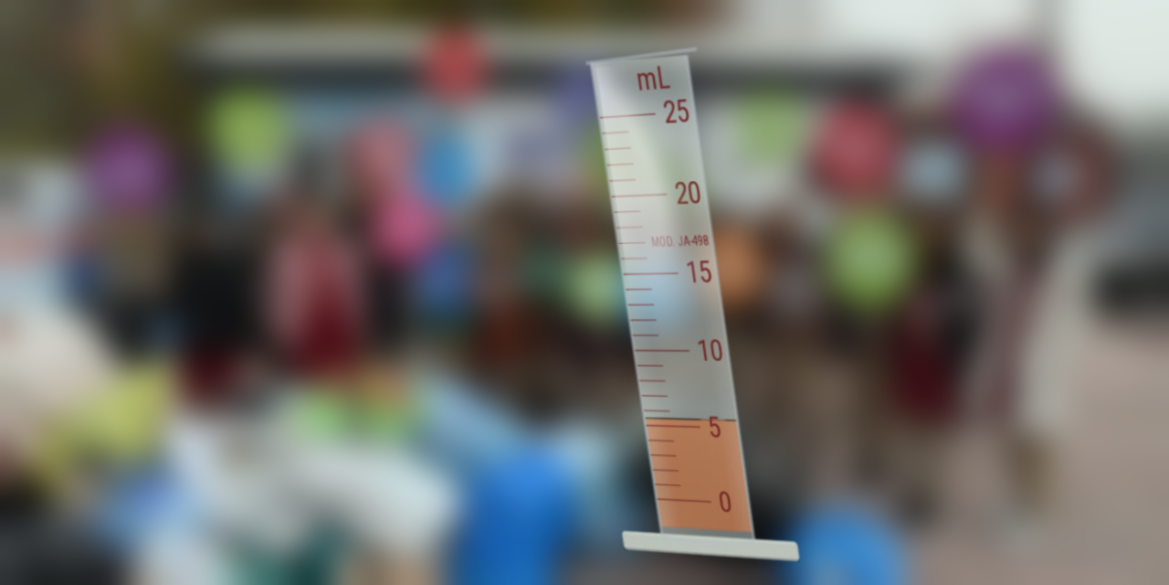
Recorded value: {"value": 5.5, "unit": "mL"}
